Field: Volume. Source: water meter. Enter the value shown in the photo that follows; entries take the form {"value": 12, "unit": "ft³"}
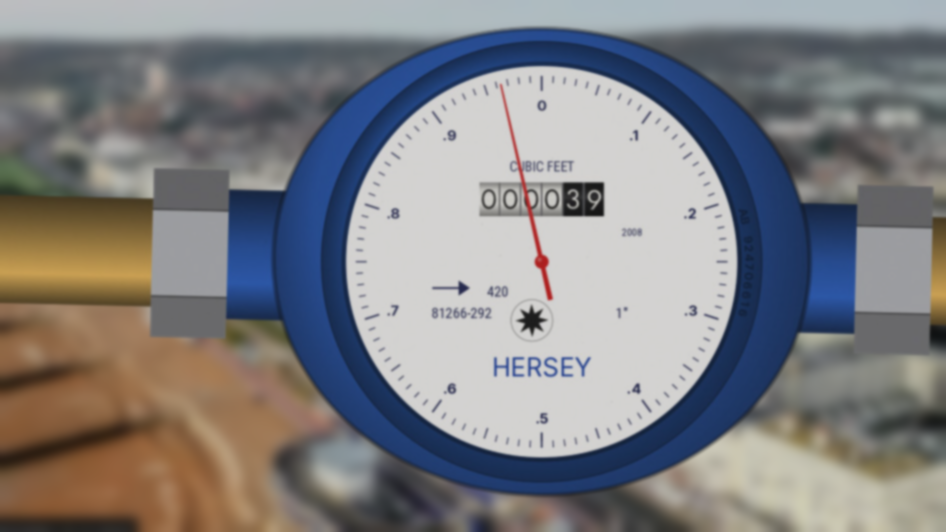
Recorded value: {"value": 38.96, "unit": "ft³"}
